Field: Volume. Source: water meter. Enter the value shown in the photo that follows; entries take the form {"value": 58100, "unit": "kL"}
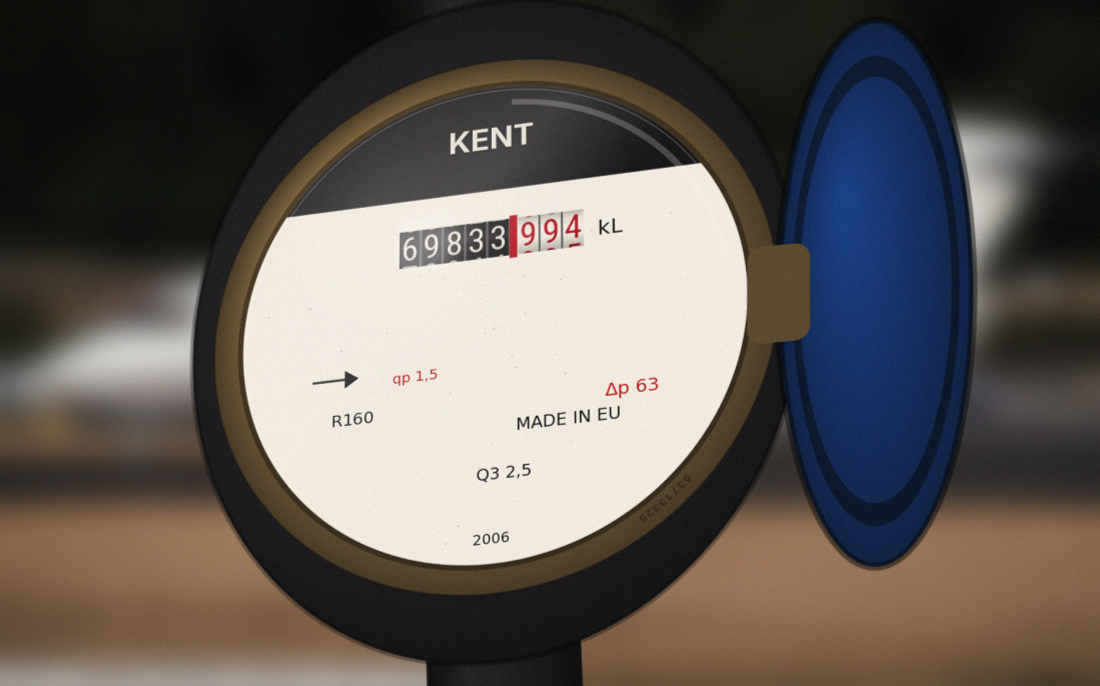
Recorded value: {"value": 69833.994, "unit": "kL"}
